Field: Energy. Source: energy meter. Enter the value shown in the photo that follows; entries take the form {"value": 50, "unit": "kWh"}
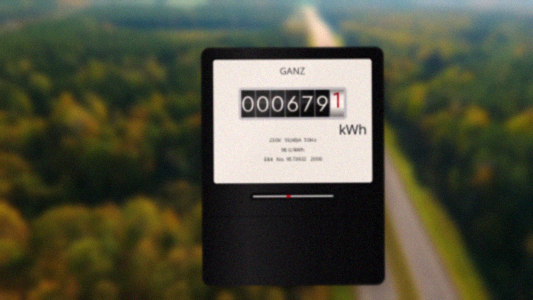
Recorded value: {"value": 679.1, "unit": "kWh"}
